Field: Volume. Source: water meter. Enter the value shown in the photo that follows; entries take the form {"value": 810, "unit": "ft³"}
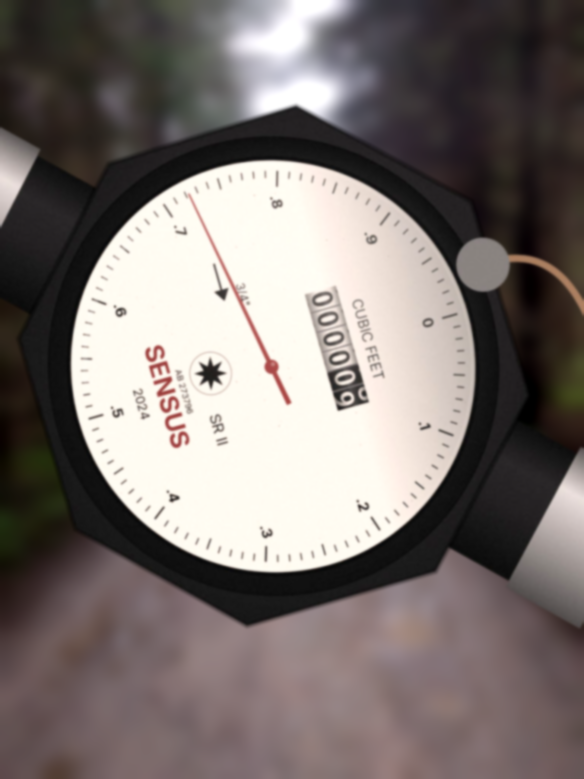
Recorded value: {"value": 8.72, "unit": "ft³"}
